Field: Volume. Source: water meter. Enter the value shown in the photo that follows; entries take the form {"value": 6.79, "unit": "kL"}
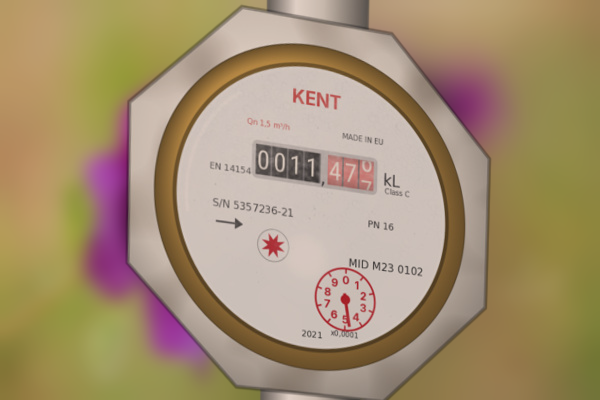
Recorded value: {"value": 11.4764, "unit": "kL"}
